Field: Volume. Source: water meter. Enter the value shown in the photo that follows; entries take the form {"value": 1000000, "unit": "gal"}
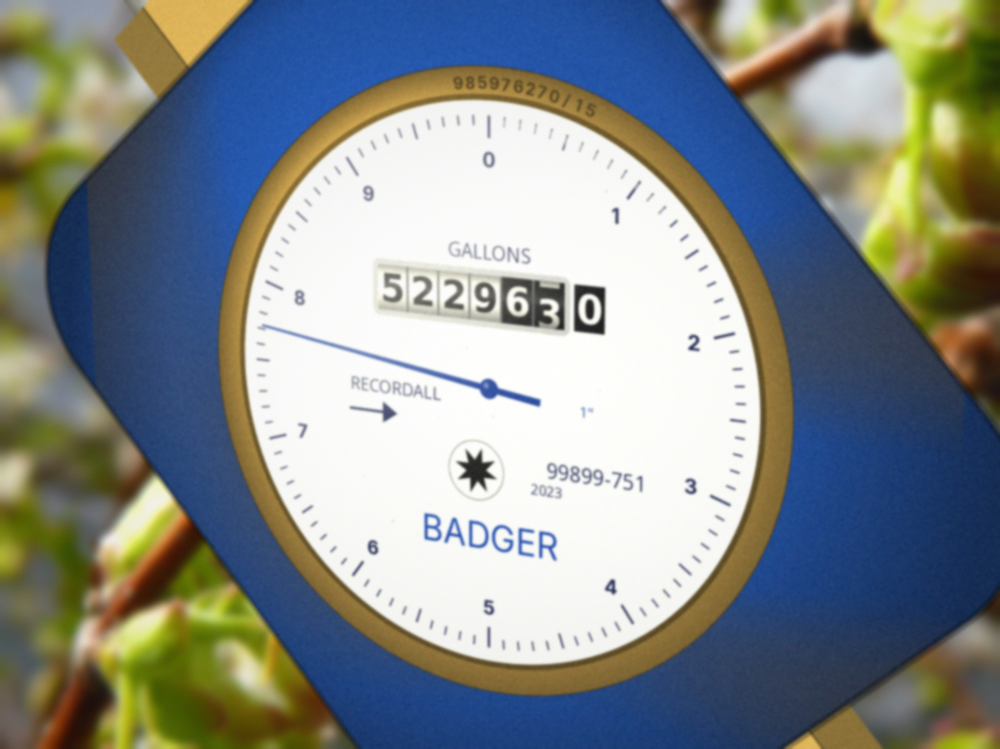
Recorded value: {"value": 5229627.7, "unit": "gal"}
